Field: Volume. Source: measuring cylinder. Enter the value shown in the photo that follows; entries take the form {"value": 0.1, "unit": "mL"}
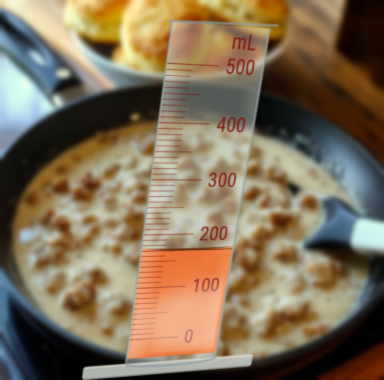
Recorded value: {"value": 170, "unit": "mL"}
